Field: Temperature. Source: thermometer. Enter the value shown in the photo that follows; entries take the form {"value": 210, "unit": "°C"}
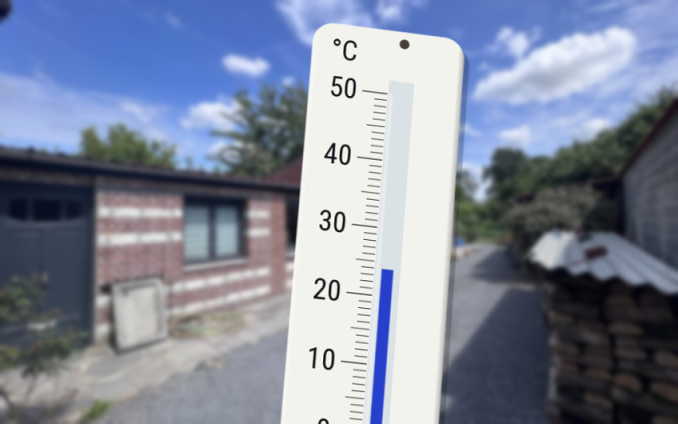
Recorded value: {"value": 24, "unit": "°C"}
